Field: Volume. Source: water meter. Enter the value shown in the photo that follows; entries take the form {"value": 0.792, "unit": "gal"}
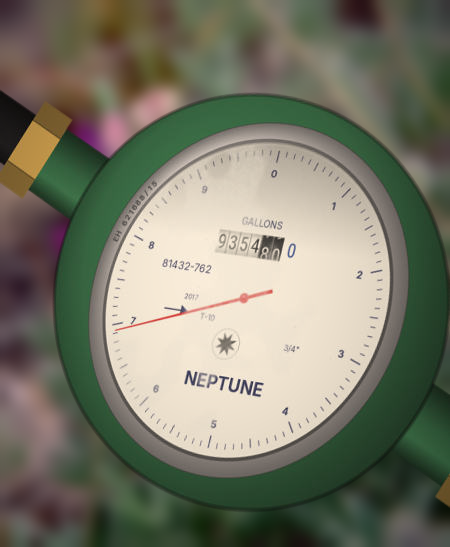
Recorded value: {"value": 9354796.9, "unit": "gal"}
